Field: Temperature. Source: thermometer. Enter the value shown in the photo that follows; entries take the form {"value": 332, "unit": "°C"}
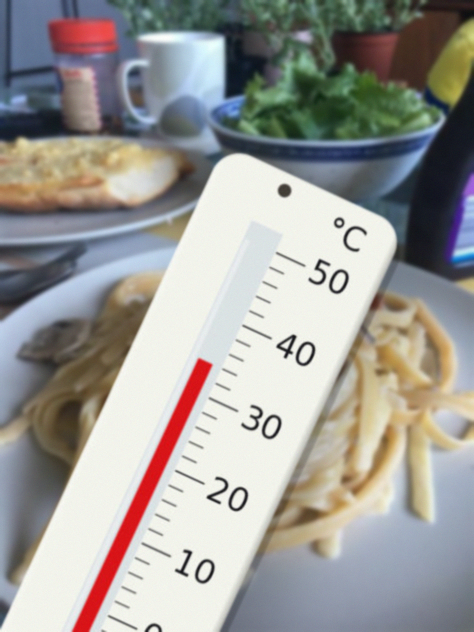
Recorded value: {"value": 34, "unit": "°C"}
